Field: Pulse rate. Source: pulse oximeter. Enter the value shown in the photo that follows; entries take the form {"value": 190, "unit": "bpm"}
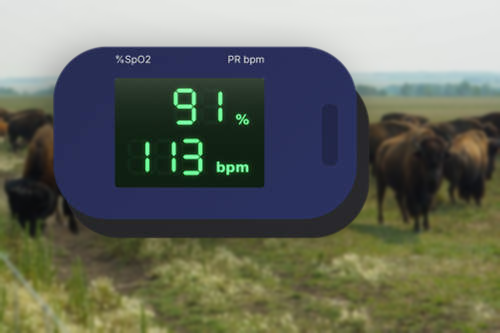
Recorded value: {"value": 113, "unit": "bpm"}
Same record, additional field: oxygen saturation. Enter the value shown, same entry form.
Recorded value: {"value": 91, "unit": "%"}
